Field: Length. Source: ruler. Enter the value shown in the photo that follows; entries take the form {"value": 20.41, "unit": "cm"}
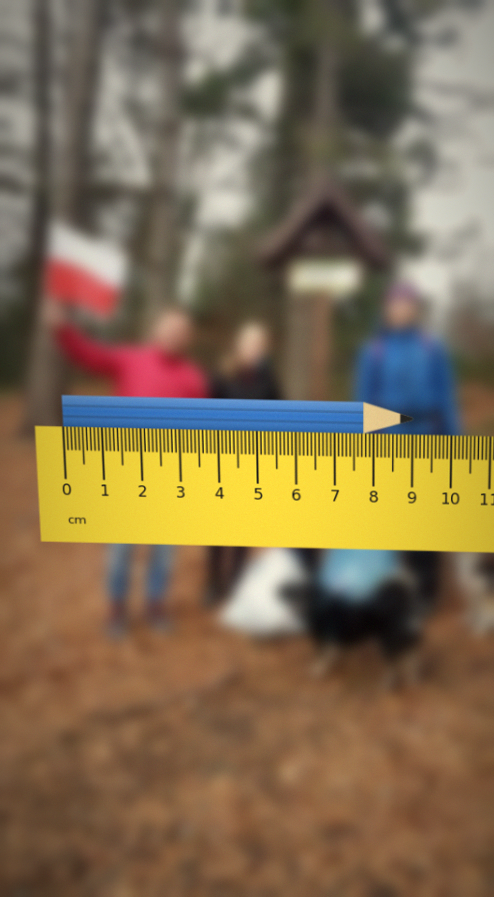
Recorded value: {"value": 9, "unit": "cm"}
